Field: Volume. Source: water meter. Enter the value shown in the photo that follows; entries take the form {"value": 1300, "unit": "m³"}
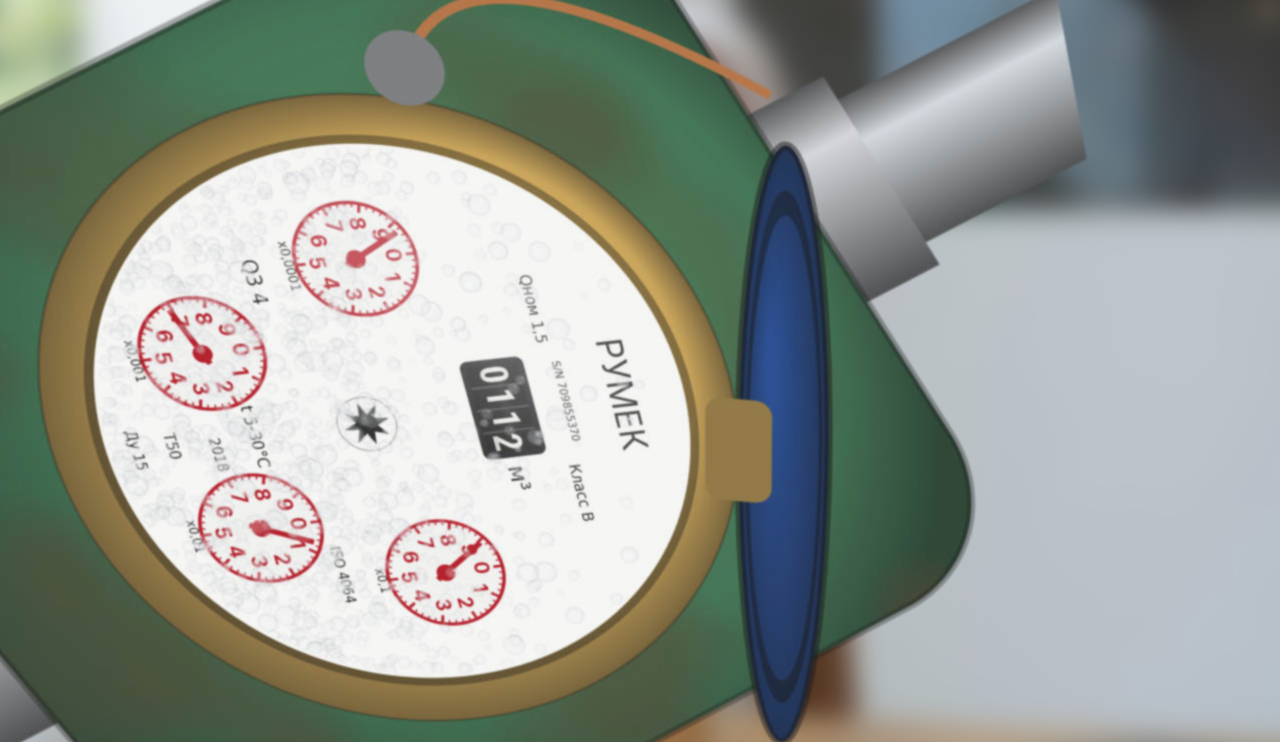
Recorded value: {"value": 111.9069, "unit": "m³"}
